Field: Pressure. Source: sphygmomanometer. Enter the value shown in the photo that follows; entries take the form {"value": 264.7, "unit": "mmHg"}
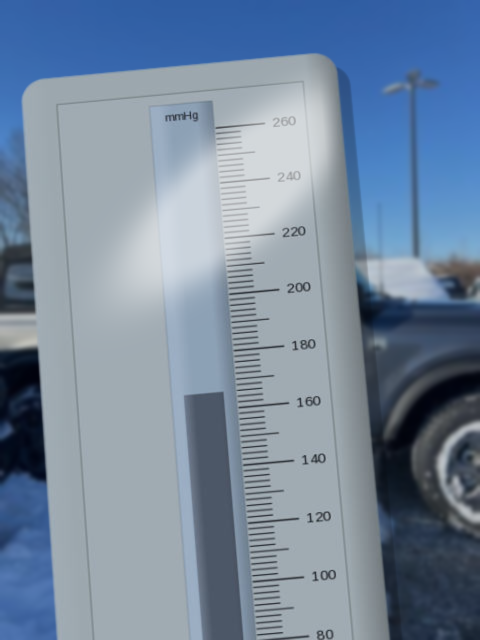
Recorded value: {"value": 166, "unit": "mmHg"}
